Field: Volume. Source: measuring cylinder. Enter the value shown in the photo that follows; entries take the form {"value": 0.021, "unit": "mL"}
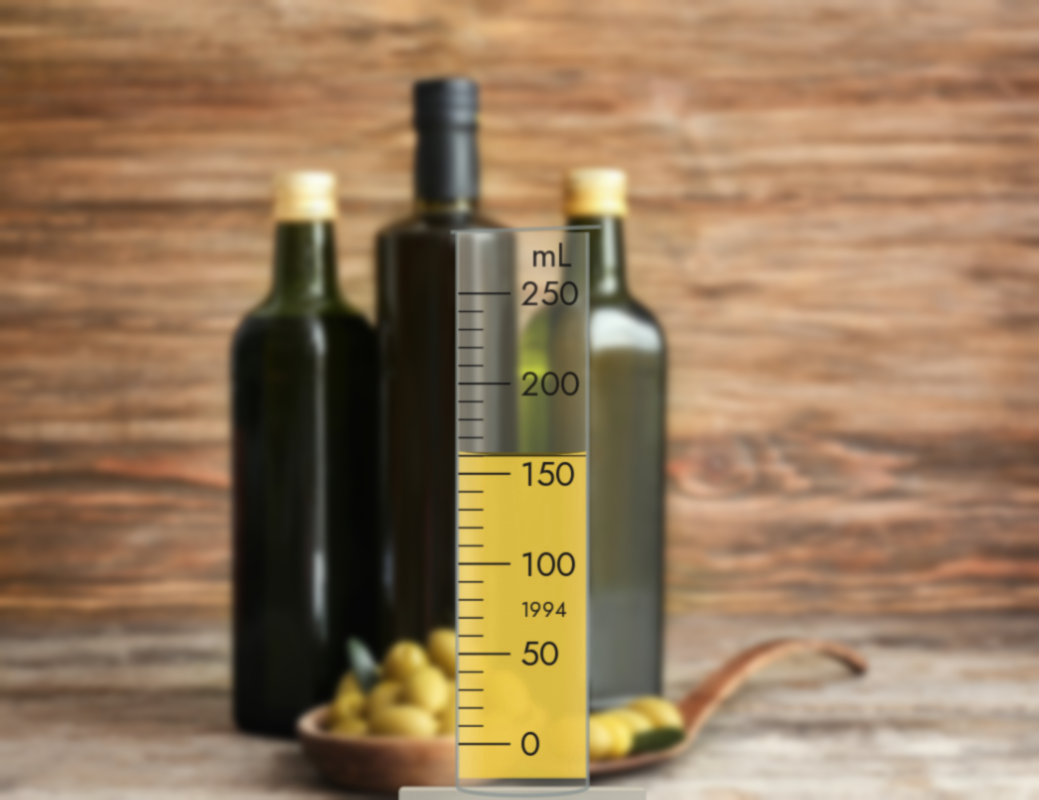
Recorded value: {"value": 160, "unit": "mL"}
